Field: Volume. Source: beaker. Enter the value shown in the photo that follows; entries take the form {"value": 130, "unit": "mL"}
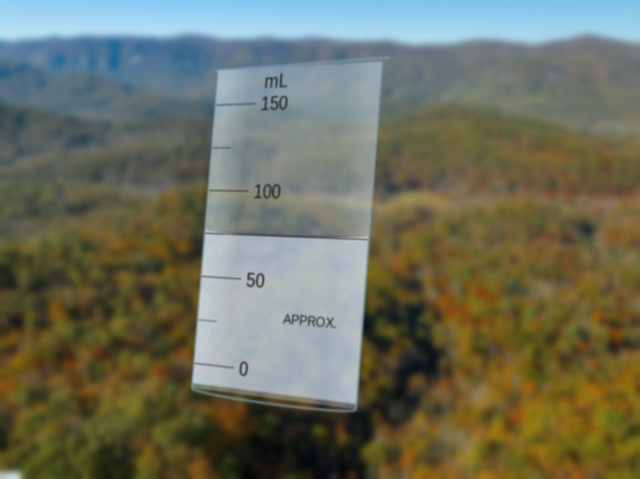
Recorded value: {"value": 75, "unit": "mL"}
